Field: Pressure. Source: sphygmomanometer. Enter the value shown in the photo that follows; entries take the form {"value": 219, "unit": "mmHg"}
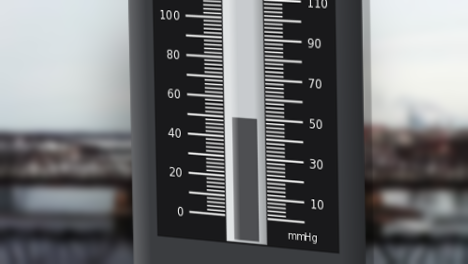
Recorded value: {"value": 50, "unit": "mmHg"}
